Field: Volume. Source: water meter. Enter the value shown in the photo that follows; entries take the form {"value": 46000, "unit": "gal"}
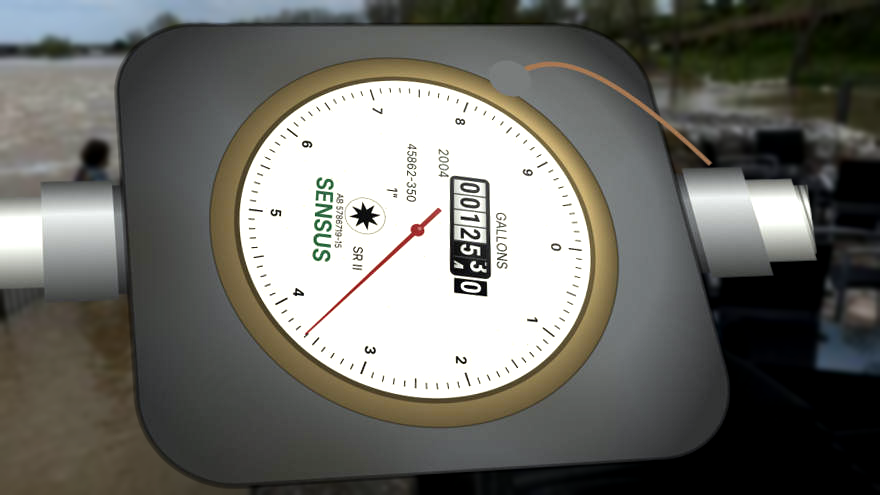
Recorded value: {"value": 12533.6, "unit": "gal"}
